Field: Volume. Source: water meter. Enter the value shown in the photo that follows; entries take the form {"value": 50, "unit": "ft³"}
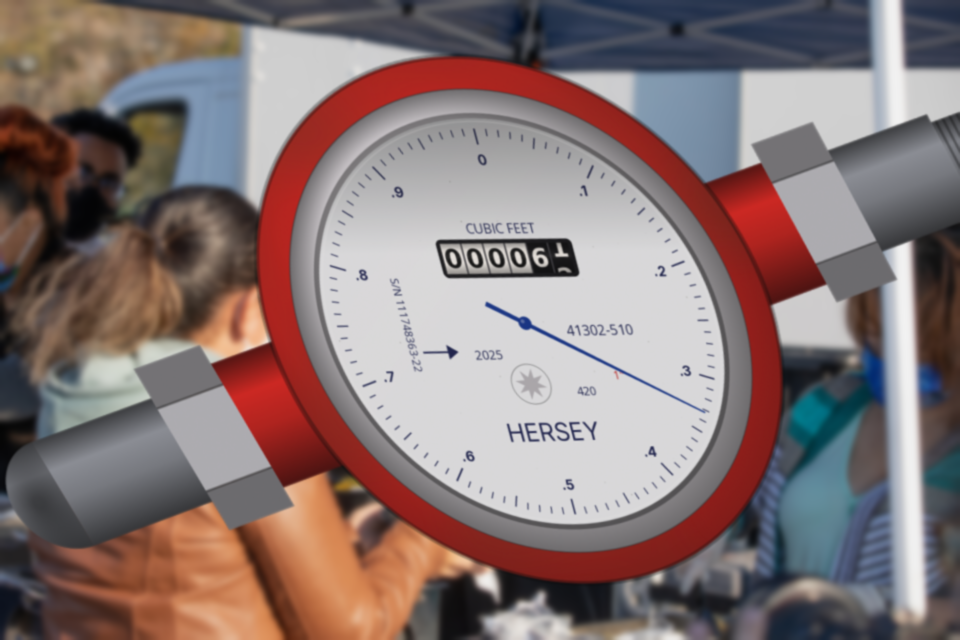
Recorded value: {"value": 61.33, "unit": "ft³"}
